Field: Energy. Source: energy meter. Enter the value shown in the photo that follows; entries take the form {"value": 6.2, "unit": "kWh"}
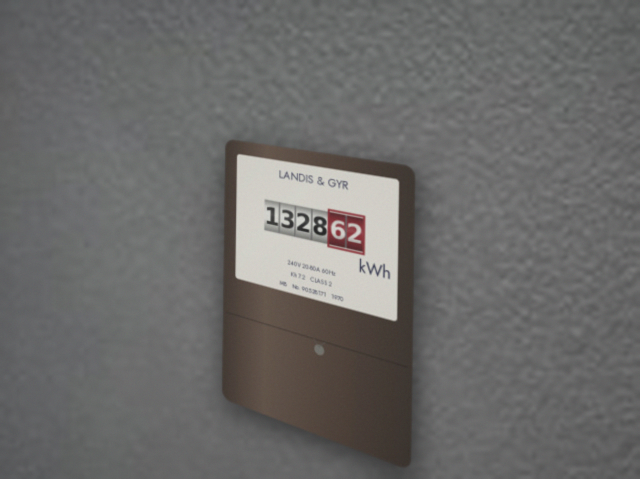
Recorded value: {"value": 1328.62, "unit": "kWh"}
